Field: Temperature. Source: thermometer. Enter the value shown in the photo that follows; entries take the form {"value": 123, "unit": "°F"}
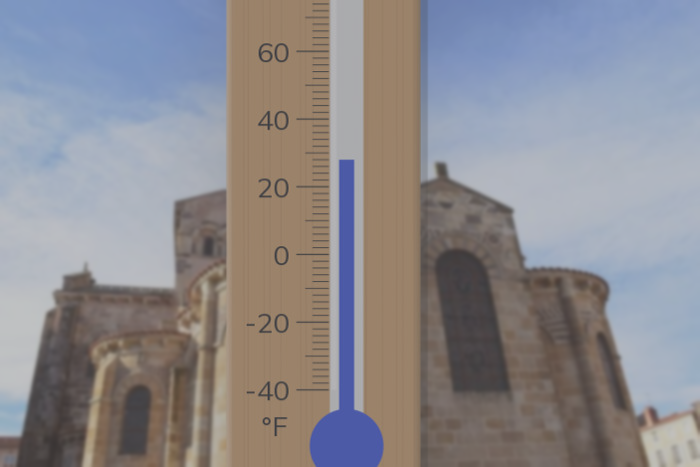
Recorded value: {"value": 28, "unit": "°F"}
